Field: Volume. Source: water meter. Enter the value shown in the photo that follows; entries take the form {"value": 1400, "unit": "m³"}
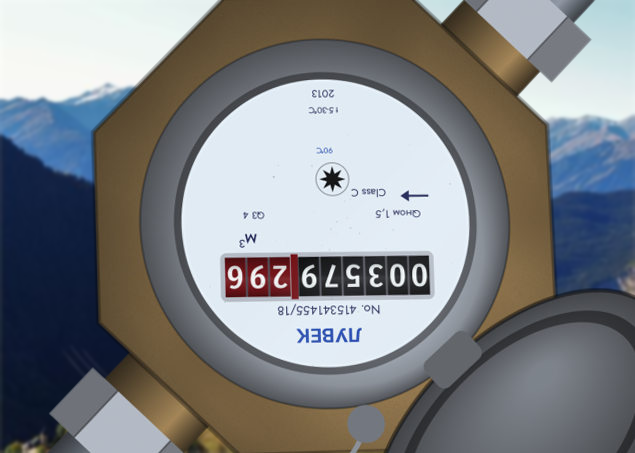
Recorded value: {"value": 3579.296, "unit": "m³"}
